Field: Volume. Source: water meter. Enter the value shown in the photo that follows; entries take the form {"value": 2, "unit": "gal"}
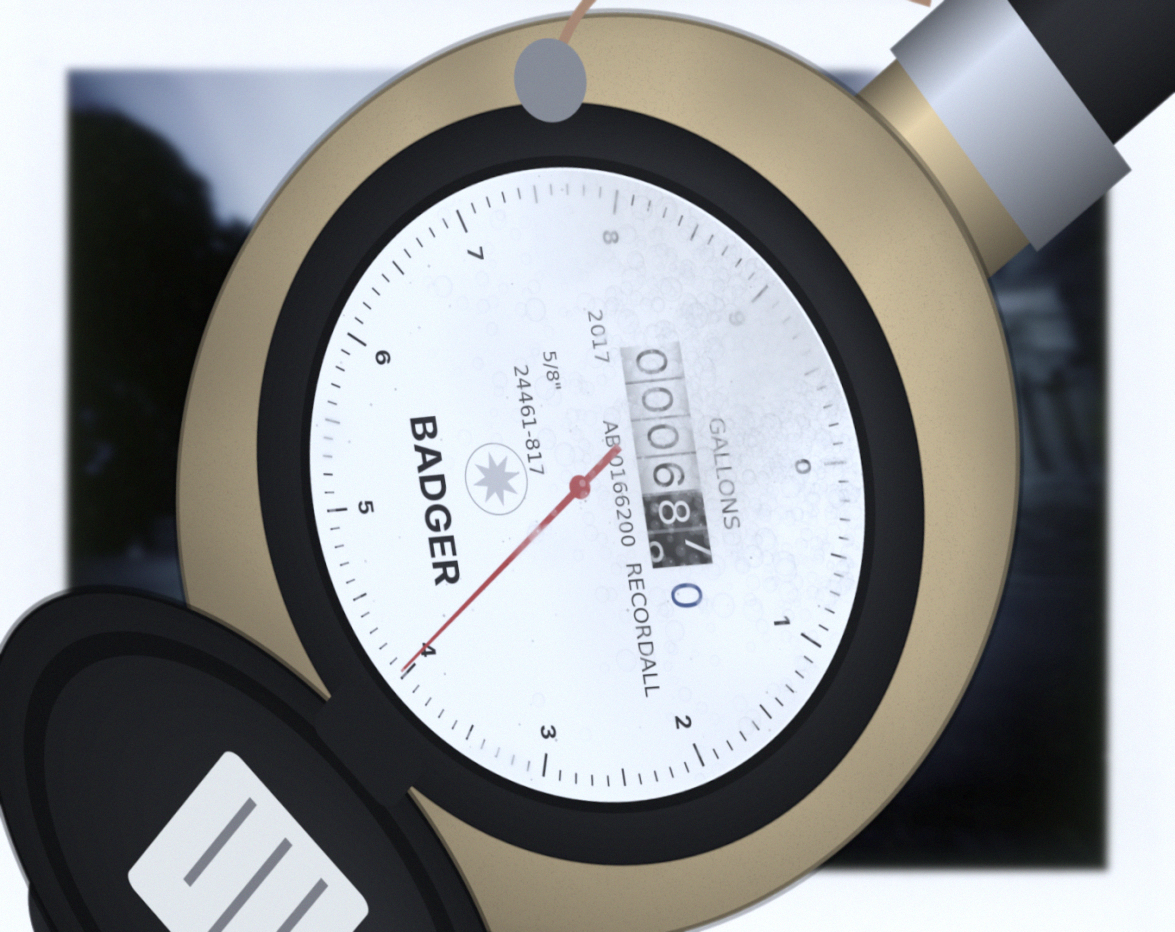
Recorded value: {"value": 6874.0, "unit": "gal"}
